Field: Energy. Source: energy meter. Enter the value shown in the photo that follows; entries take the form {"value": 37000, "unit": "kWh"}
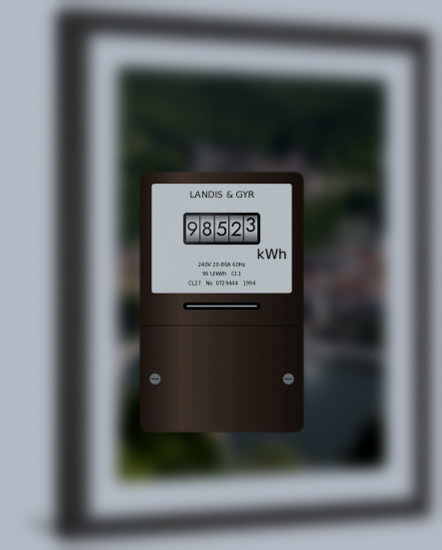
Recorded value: {"value": 98523, "unit": "kWh"}
